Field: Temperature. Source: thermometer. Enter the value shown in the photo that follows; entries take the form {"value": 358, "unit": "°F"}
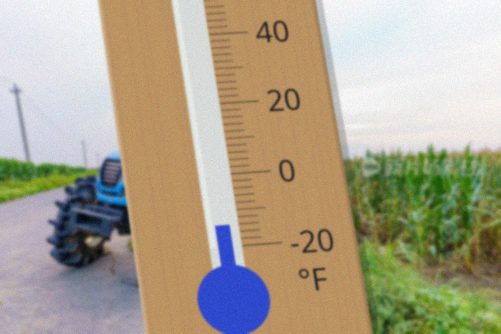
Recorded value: {"value": -14, "unit": "°F"}
